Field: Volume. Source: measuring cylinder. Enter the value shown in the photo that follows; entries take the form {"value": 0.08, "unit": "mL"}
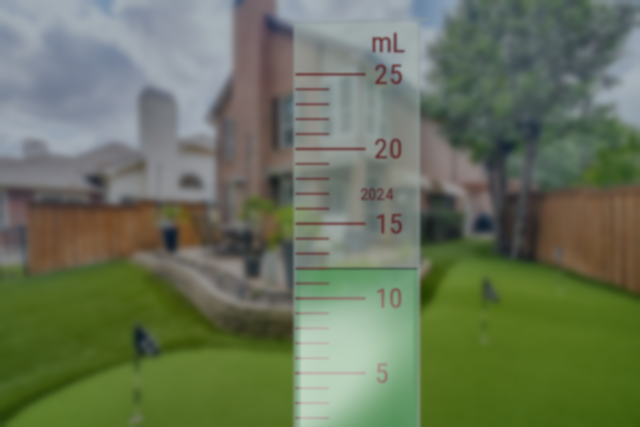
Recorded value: {"value": 12, "unit": "mL"}
